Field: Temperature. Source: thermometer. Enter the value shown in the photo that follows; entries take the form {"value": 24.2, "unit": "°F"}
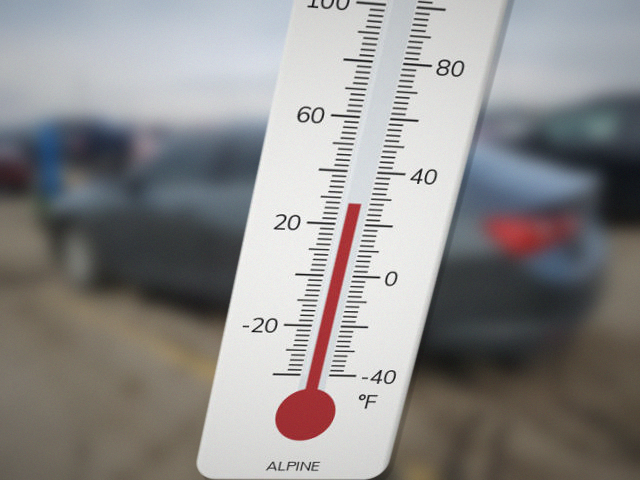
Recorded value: {"value": 28, "unit": "°F"}
